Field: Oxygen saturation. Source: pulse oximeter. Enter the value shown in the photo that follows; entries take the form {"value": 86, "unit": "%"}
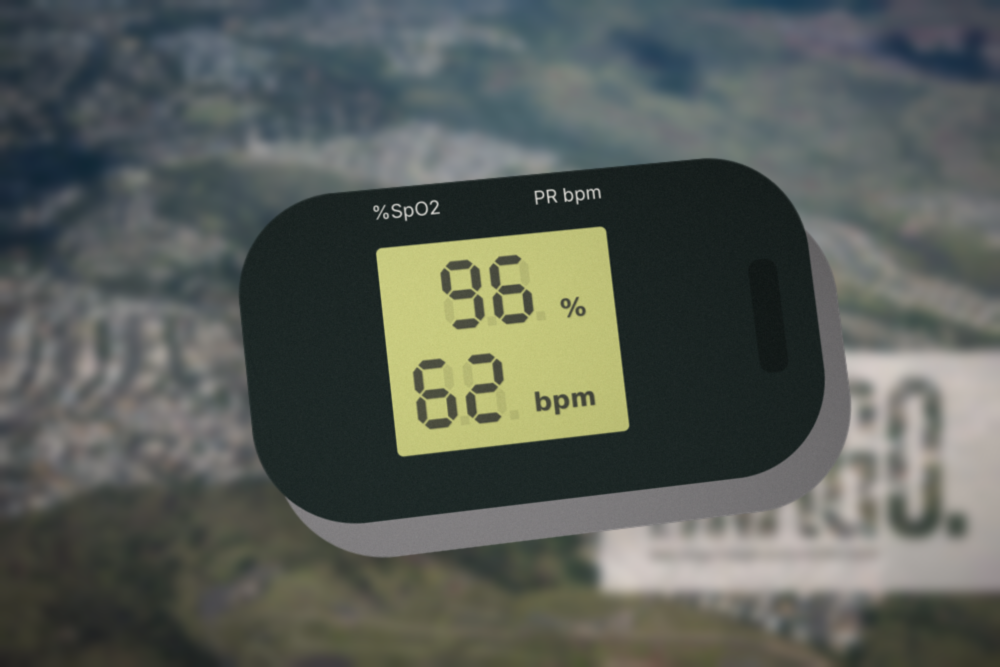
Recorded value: {"value": 96, "unit": "%"}
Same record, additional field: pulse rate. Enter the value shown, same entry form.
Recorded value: {"value": 62, "unit": "bpm"}
